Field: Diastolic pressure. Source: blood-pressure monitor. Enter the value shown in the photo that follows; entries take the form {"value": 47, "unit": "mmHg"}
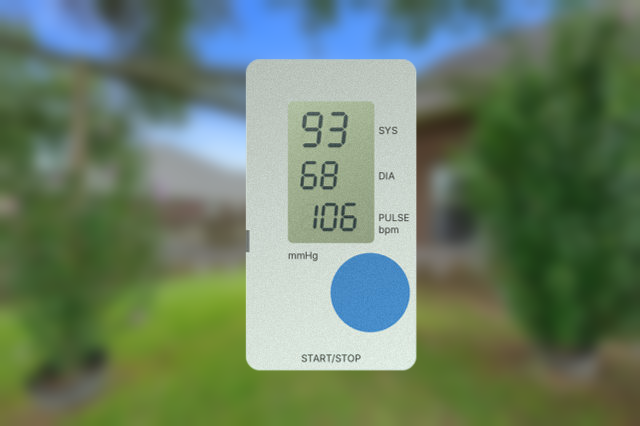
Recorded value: {"value": 68, "unit": "mmHg"}
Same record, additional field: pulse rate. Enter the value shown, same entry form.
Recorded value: {"value": 106, "unit": "bpm"}
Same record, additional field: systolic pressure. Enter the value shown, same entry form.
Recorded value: {"value": 93, "unit": "mmHg"}
